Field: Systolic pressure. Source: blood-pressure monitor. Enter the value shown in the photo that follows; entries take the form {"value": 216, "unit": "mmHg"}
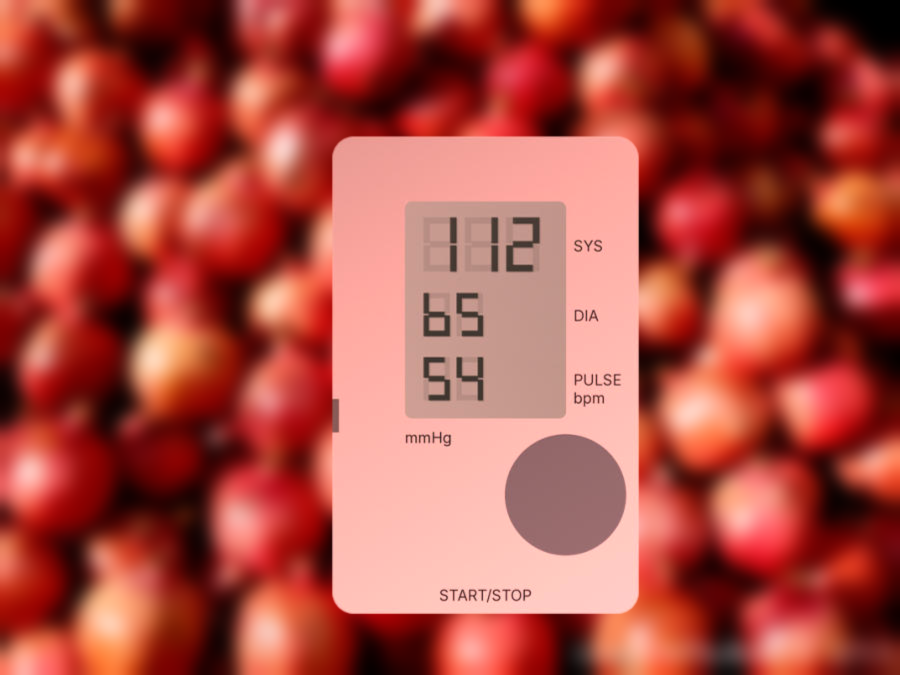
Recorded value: {"value": 112, "unit": "mmHg"}
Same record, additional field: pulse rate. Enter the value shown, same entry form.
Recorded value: {"value": 54, "unit": "bpm"}
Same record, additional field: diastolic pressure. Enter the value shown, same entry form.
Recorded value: {"value": 65, "unit": "mmHg"}
